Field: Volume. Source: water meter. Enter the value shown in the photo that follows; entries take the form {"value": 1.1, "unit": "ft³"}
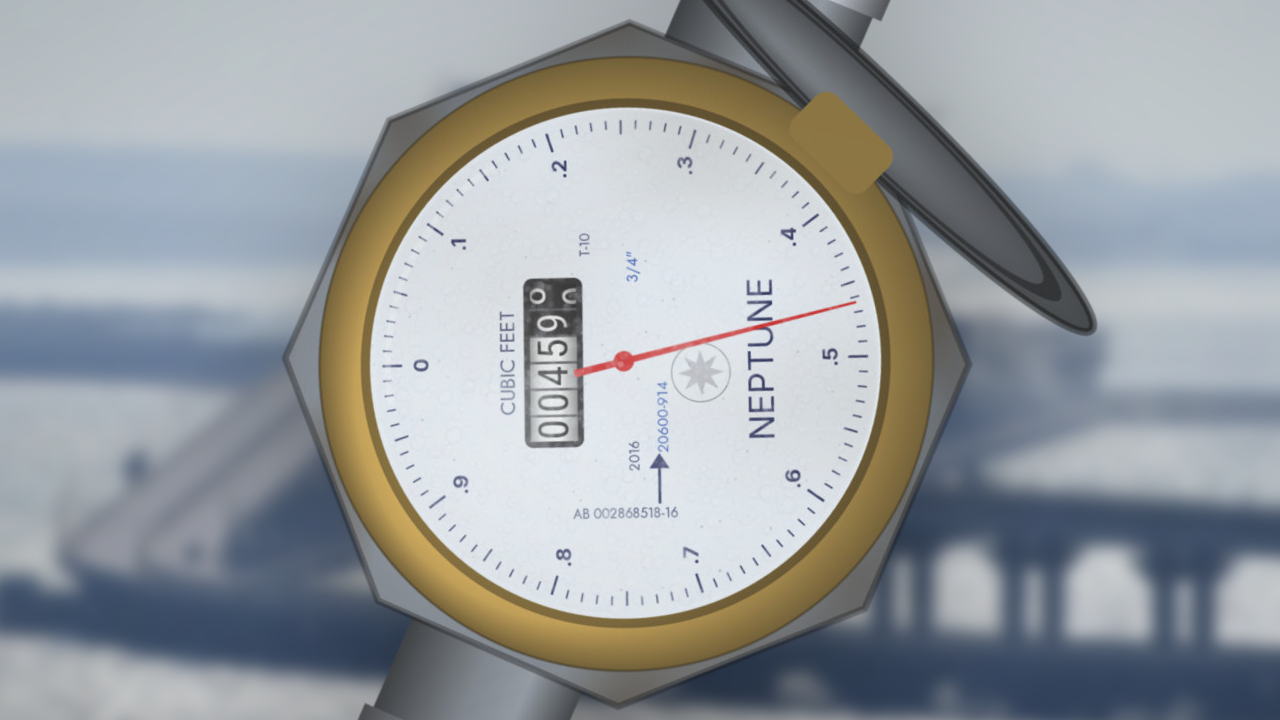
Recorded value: {"value": 4598.46, "unit": "ft³"}
